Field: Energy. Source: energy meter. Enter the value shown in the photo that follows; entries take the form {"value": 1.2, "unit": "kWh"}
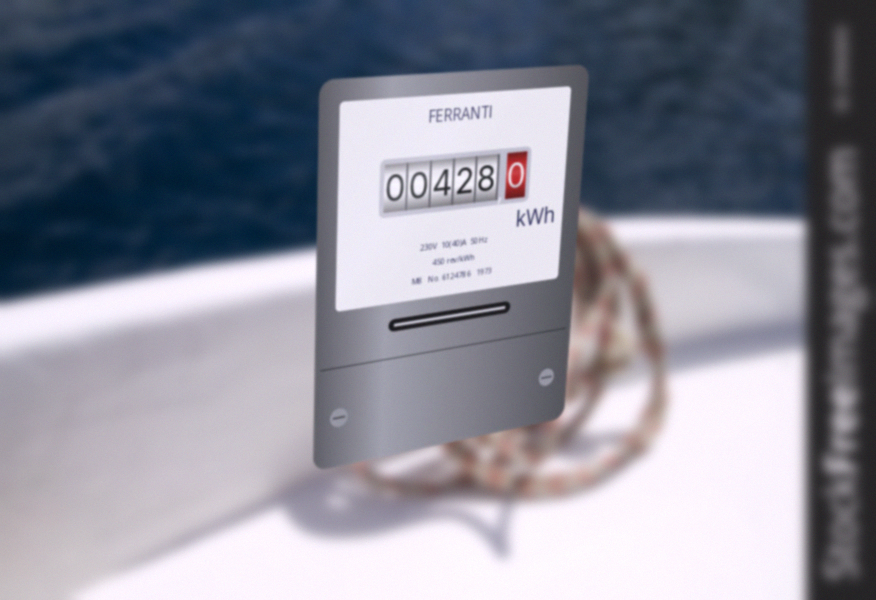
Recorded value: {"value": 428.0, "unit": "kWh"}
